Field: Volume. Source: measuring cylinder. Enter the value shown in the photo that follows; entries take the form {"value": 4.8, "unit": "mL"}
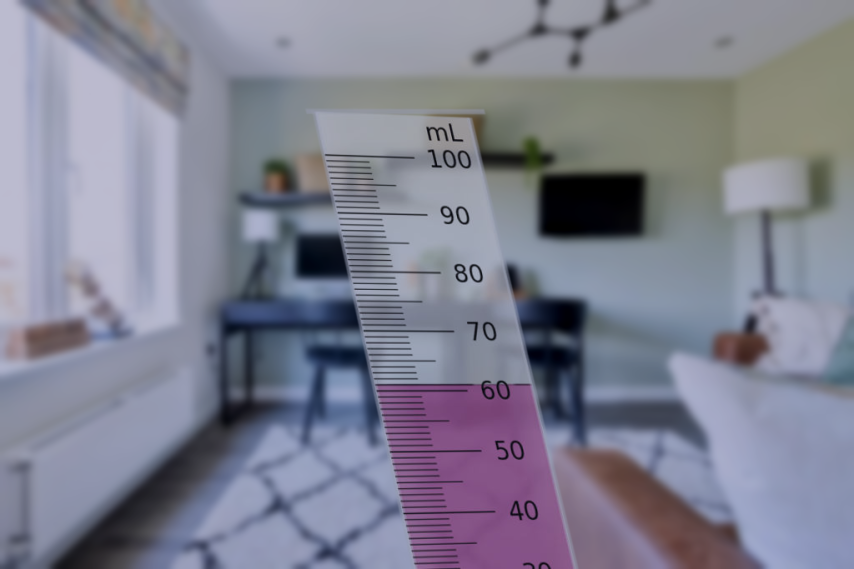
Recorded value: {"value": 61, "unit": "mL"}
